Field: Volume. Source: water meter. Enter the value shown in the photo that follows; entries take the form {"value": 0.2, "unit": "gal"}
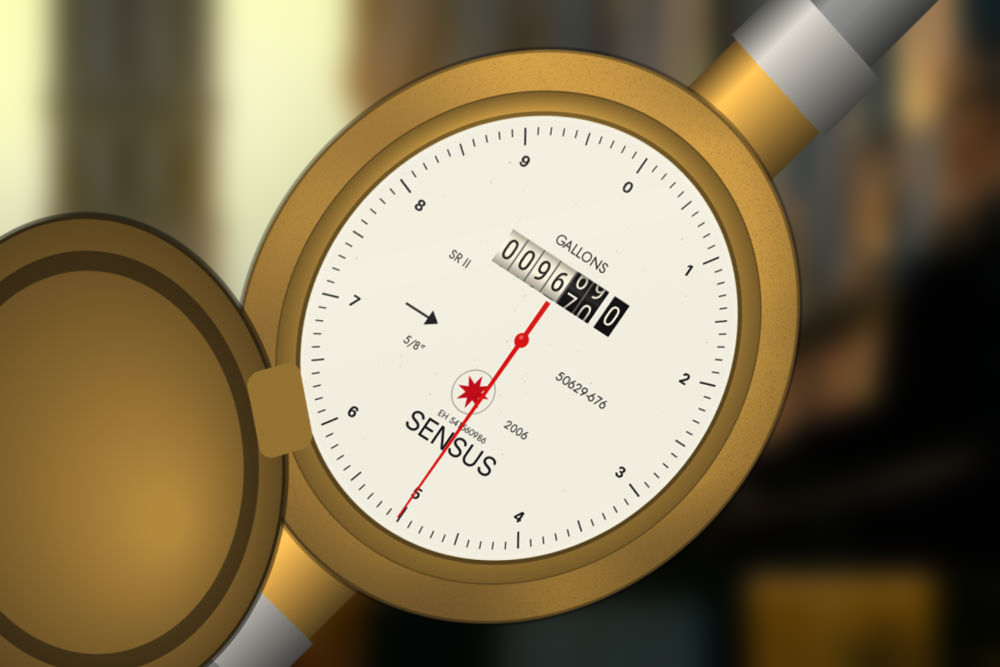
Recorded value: {"value": 96695.0, "unit": "gal"}
